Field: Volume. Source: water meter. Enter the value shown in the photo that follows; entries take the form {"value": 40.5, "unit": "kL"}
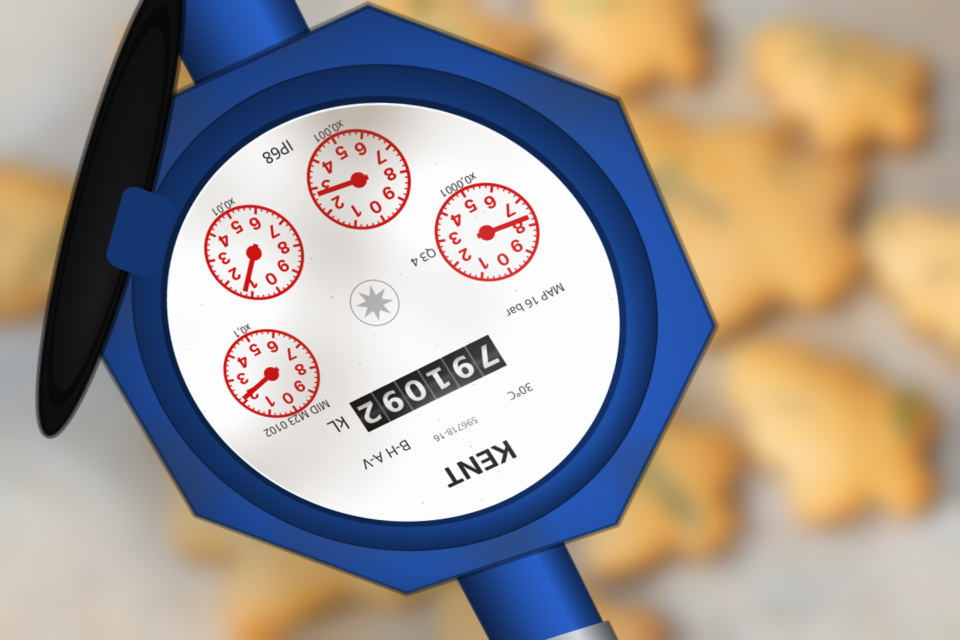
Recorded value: {"value": 791092.2127, "unit": "kL"}
